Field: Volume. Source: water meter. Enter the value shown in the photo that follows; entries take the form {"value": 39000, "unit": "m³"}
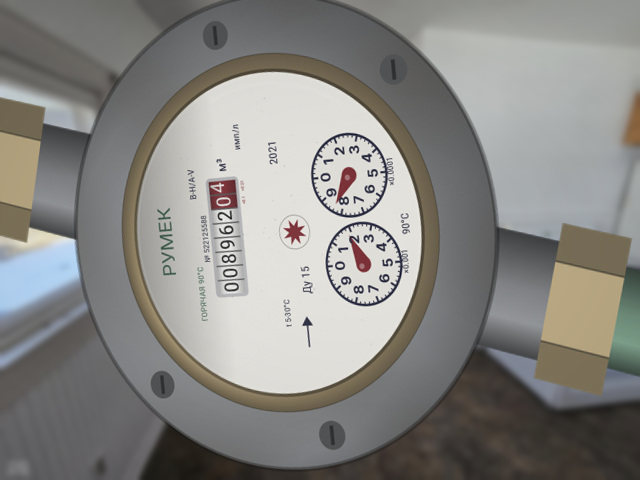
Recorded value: {"value": 8962.0418, "unit": "m³"}
